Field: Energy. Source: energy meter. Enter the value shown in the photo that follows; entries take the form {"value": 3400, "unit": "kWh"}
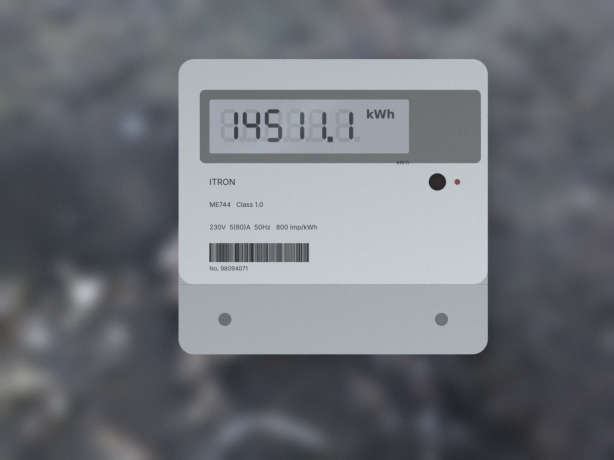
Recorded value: {"value": 14511.1, "unit": "kWh"}
